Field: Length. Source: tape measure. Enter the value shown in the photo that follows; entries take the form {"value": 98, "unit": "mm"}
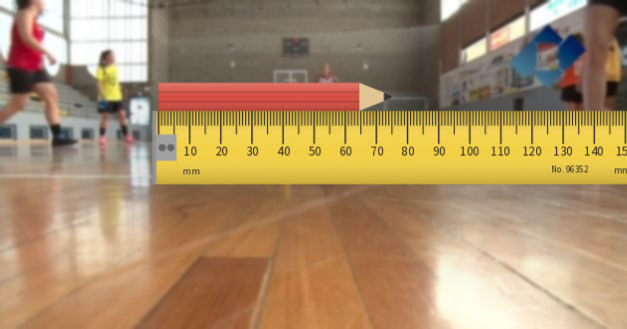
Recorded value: {"value": 75, "unit": "mm"}
